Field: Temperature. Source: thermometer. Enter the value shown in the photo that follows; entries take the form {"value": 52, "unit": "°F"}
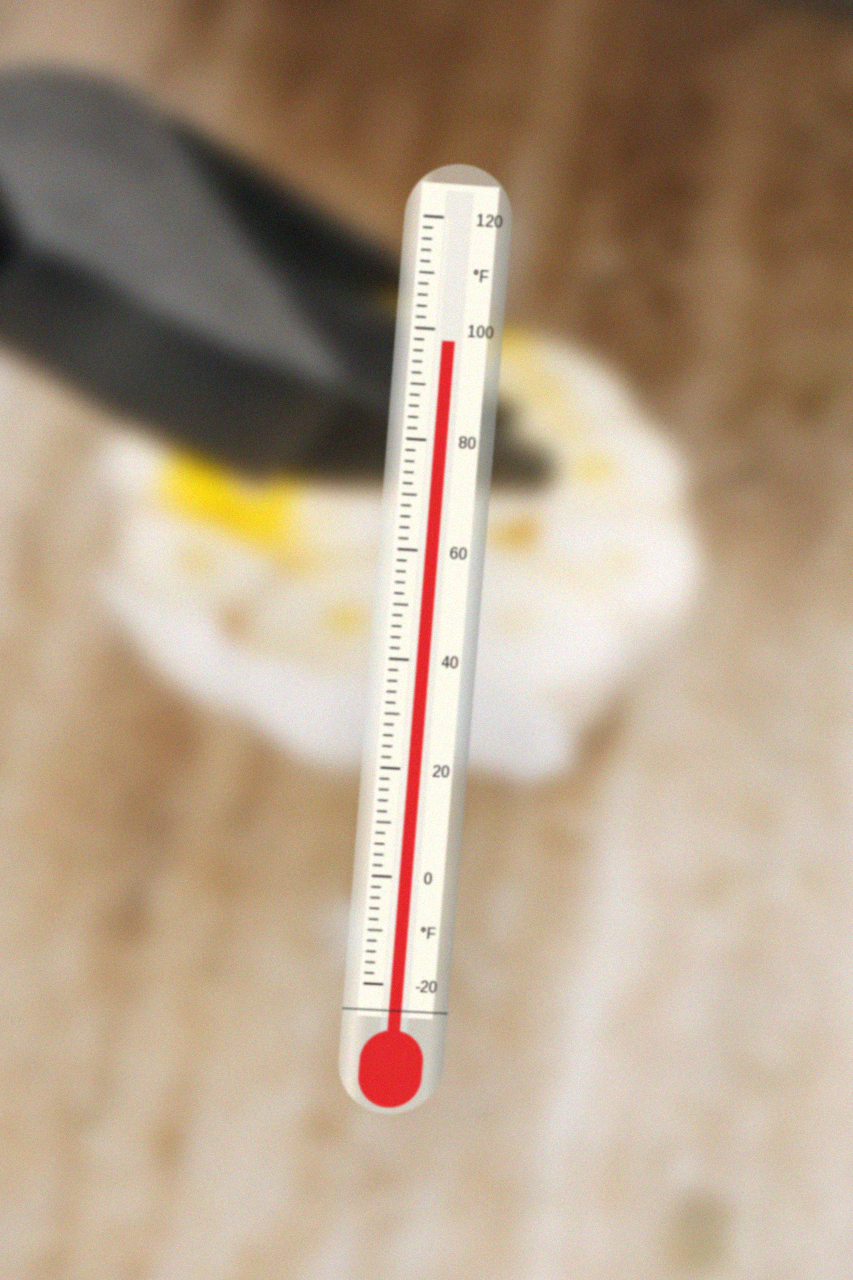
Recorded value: {"value": 98, "unit": "°F"}
